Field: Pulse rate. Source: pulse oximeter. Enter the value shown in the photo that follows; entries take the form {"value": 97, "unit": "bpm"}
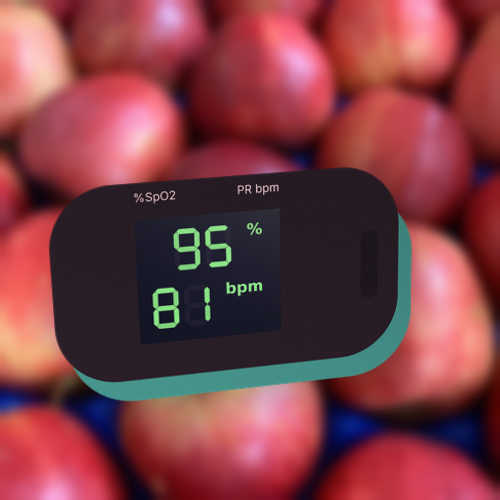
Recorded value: {"value": 81, "unit": "bpm"}
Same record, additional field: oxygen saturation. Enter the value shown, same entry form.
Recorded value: {"value": 95, "unit": "%"}
